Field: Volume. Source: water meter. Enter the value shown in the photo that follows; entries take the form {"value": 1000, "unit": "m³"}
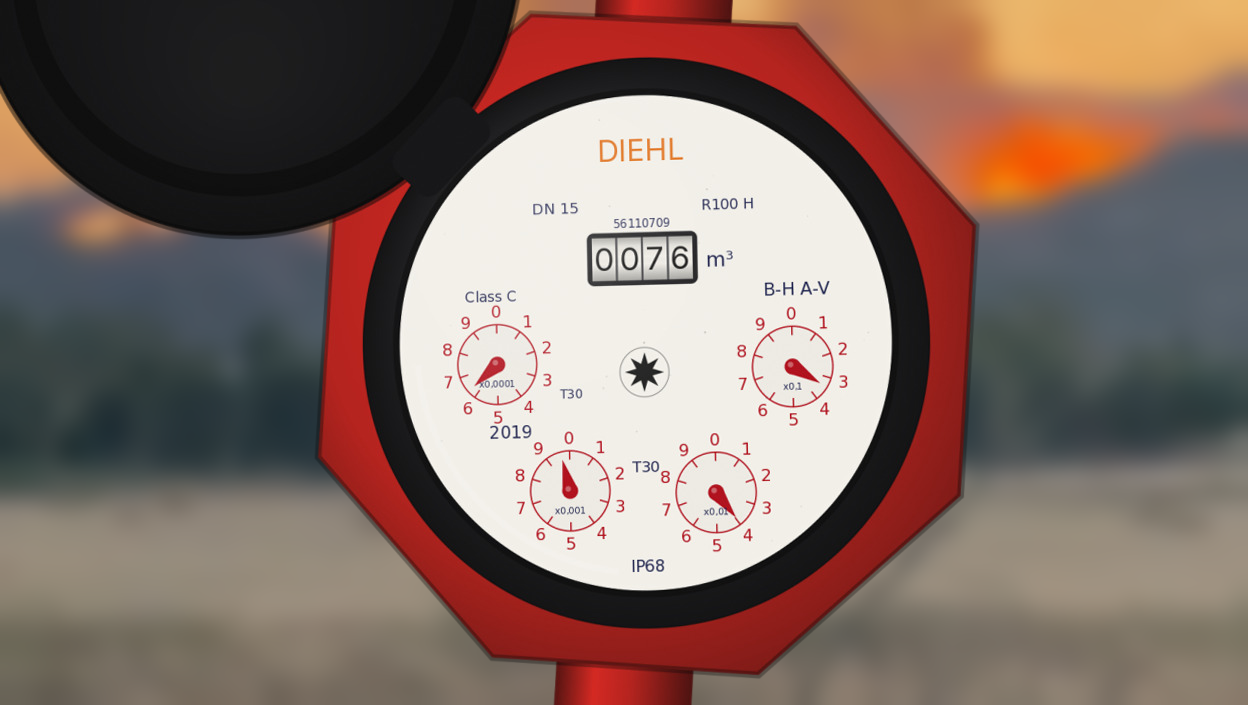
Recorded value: {"value": 76.3396, "unit": "m³"}
